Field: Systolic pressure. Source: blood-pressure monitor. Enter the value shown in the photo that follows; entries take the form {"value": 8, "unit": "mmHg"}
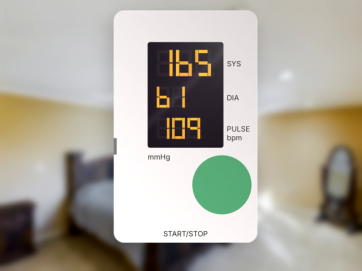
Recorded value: {"value": 165, "unit": "mmHg"}
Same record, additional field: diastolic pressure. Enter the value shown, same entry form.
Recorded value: {"value": 61, "unit": "mmHg"}
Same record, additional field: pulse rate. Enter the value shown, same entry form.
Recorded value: {"value": 109, "unit": "bpm"}
